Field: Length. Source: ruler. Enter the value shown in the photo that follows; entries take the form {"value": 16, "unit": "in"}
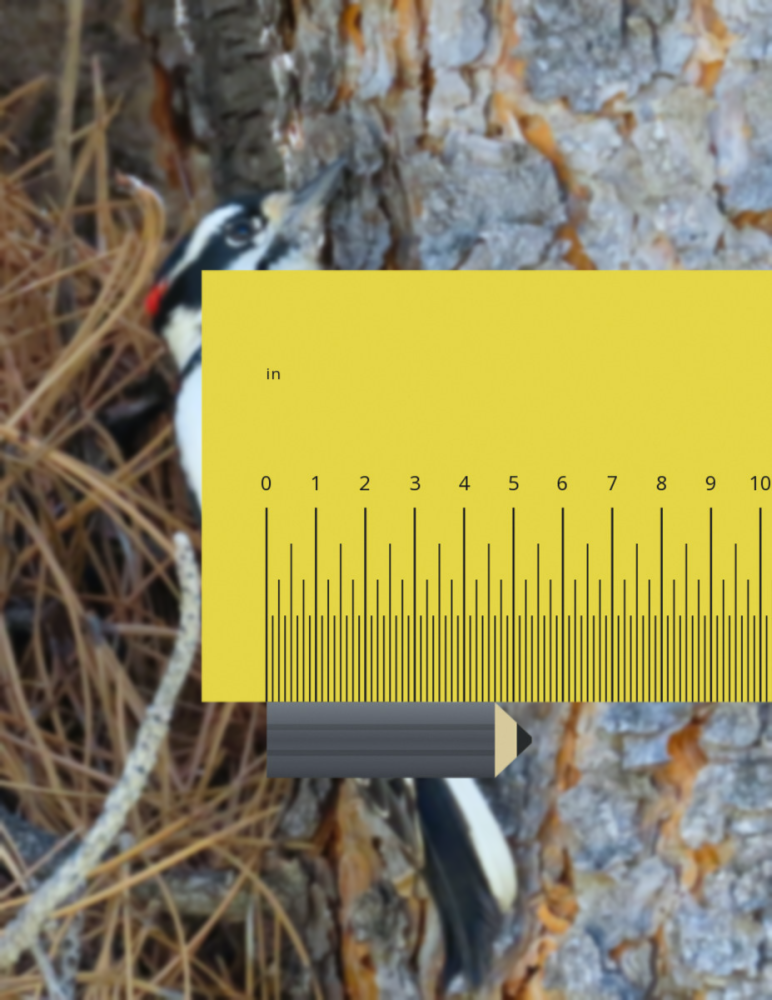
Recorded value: {"value": 5.375, "unit": "in"}
